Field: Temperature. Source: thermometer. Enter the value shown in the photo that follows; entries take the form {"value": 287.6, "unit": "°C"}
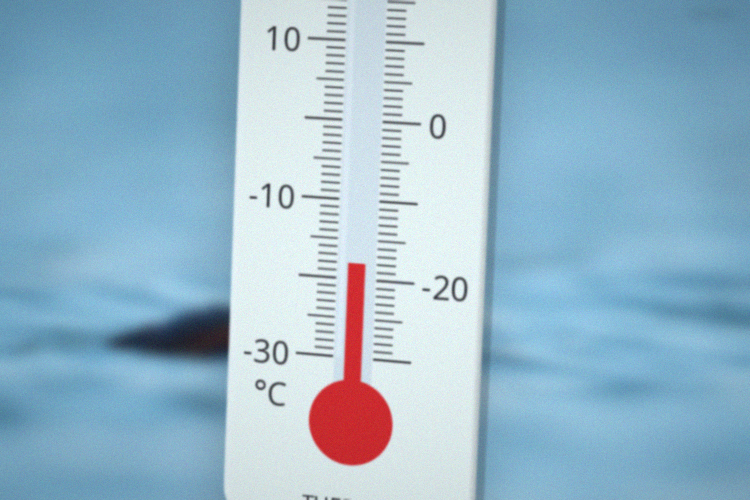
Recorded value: {"value": -18, "unit": "°C"}
